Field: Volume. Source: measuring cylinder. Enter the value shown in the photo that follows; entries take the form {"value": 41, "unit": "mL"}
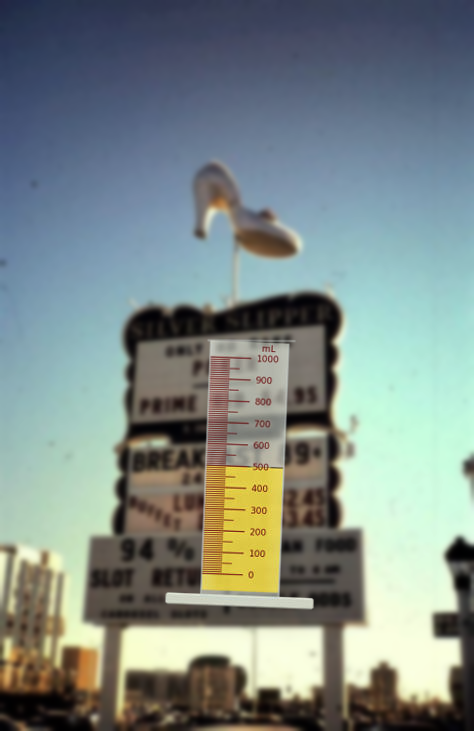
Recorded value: {"value": 500, "unit": "mL"}
